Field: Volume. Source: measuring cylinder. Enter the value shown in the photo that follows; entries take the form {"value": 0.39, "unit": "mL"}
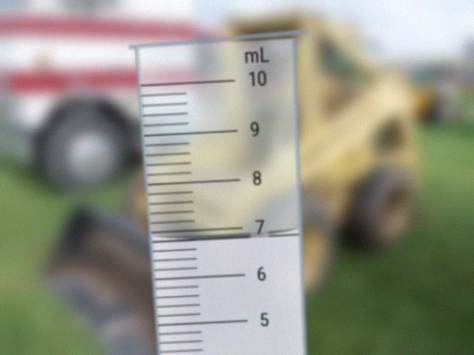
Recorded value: {"value": 6.8, "unit": "mL"}
